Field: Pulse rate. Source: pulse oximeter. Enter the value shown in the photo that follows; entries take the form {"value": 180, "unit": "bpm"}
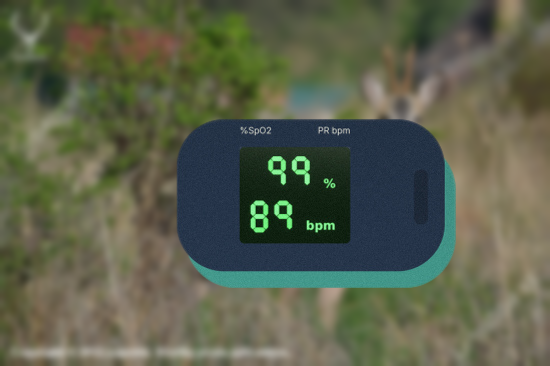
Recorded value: {"value": 89, "unit": "bpm"}
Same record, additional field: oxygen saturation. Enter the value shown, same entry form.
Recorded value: {"value": 99, "unit": "%"}
